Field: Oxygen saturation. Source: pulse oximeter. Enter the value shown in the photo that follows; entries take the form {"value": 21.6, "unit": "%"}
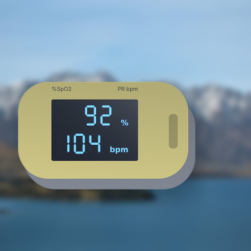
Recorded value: {"value": 92, "unit": "%"}
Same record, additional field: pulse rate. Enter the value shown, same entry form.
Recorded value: {"value": 104, "unit": "bpm"}
